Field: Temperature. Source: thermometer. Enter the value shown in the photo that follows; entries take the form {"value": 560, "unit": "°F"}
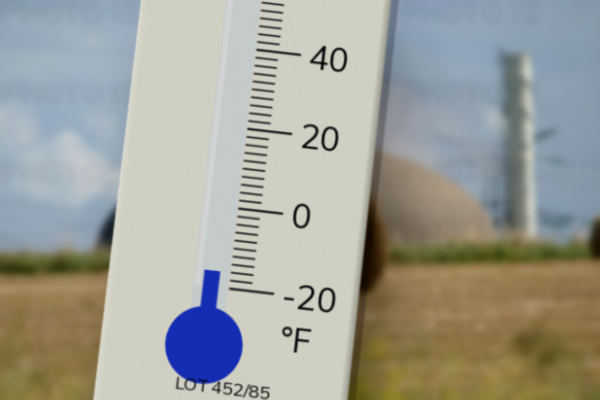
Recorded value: {"value": -16, "unit": "°F"}
